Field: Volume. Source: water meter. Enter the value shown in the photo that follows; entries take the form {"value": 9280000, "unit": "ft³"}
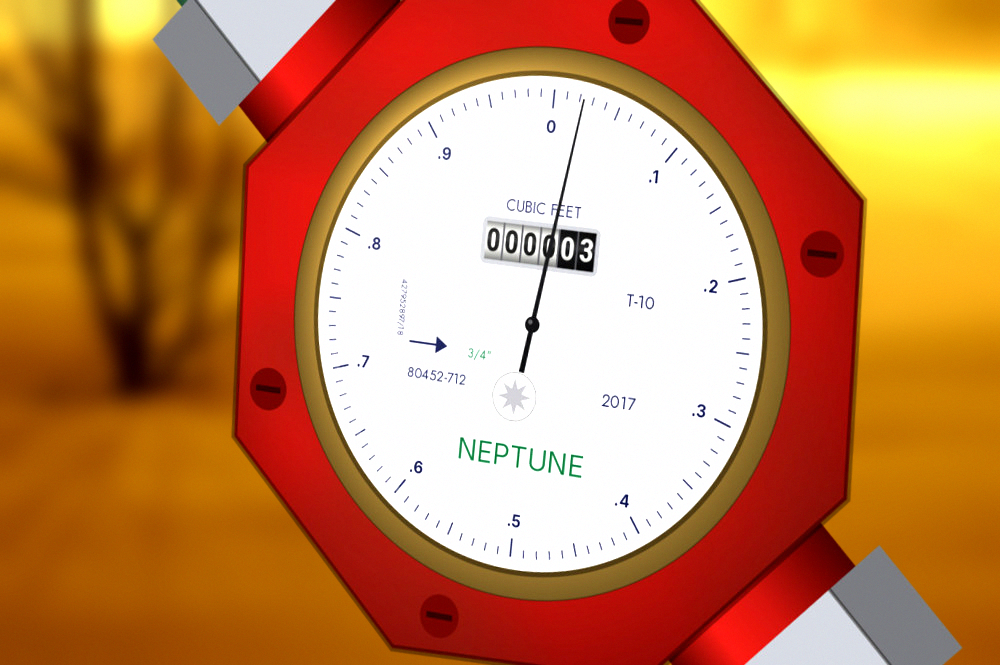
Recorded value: {"value": 3.02, "unit": "ft³"}
